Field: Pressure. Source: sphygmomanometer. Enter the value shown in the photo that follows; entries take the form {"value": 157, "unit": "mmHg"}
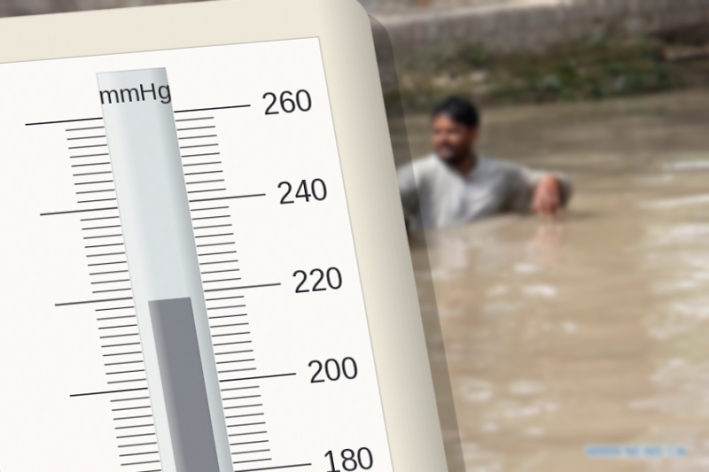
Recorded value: {"value": 219, "unit": "mmHg"}
